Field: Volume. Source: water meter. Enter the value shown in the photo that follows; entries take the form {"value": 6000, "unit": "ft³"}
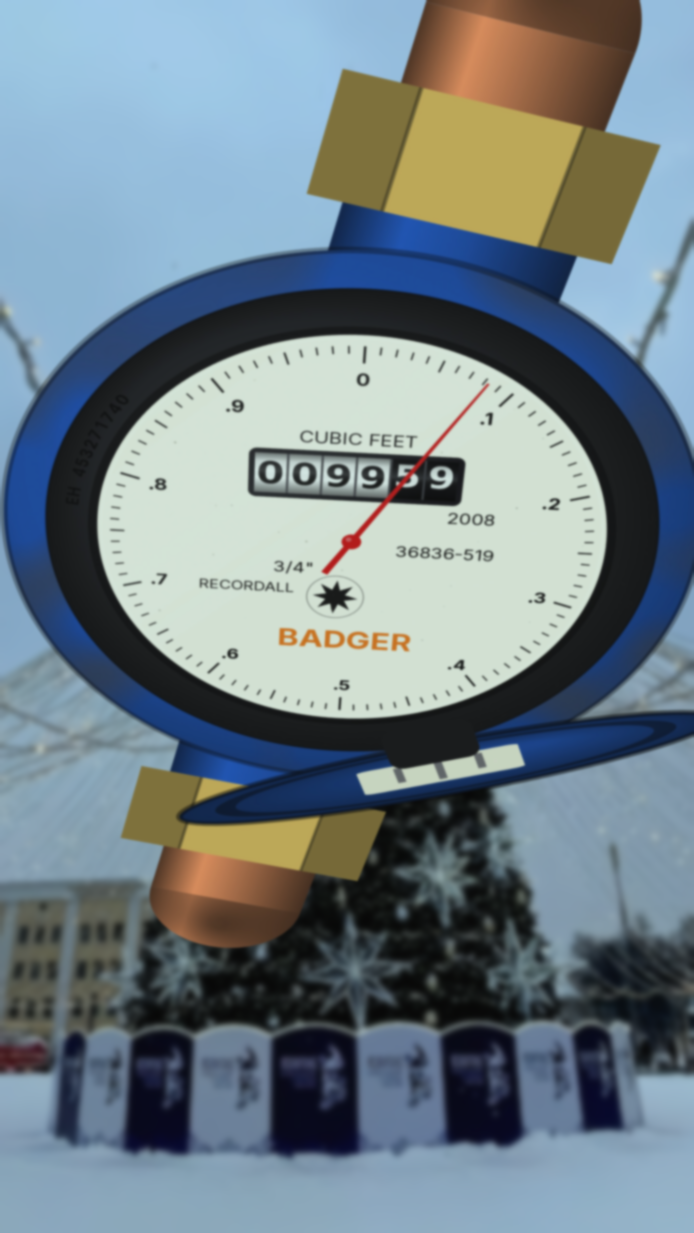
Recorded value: {"value": 9959.08, "unit": "ft³"}
